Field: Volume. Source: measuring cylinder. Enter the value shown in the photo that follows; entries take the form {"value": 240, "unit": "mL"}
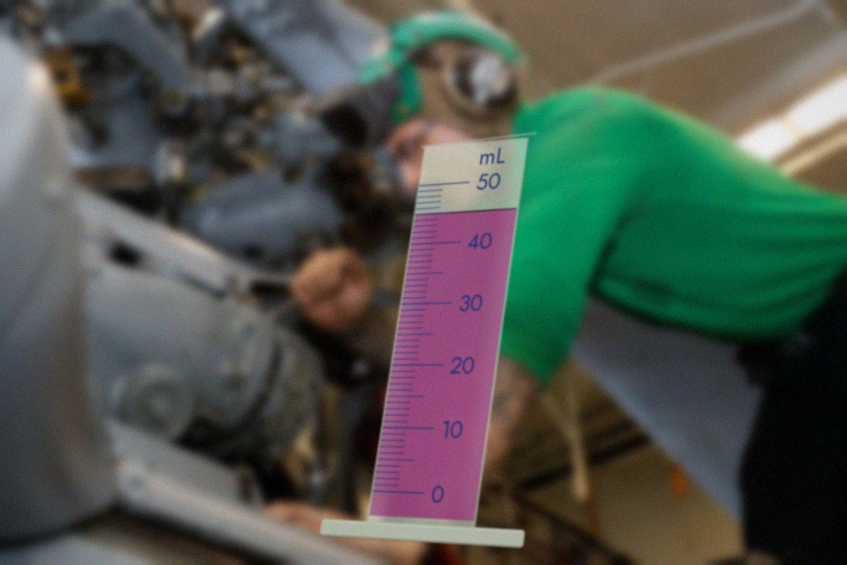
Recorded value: {"value": 45, "unit": "mL"}
